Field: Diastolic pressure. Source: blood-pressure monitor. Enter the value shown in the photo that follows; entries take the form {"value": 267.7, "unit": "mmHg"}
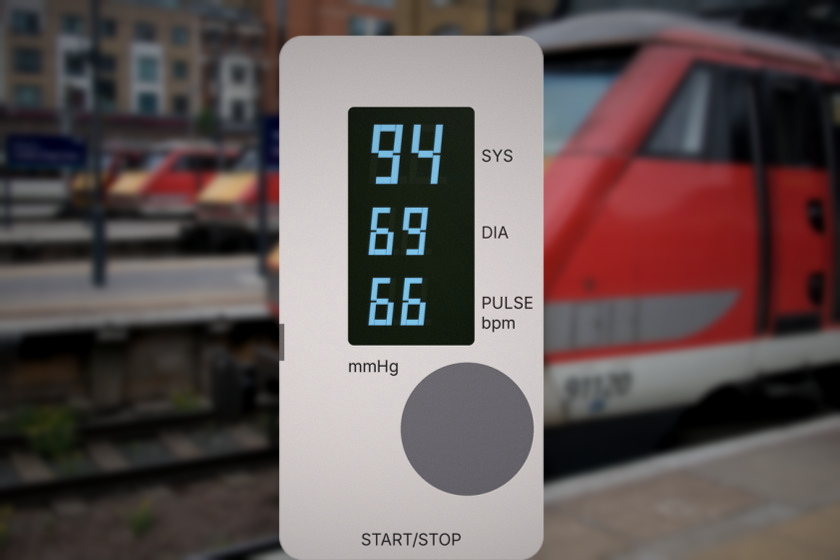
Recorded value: {"value": 69, "unit": "mmHg"}
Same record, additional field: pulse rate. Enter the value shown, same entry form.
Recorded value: {"value": 66, "unit": "bpm"}
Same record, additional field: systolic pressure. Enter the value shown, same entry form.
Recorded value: {"value": 94, "unit": "mmHg"}
